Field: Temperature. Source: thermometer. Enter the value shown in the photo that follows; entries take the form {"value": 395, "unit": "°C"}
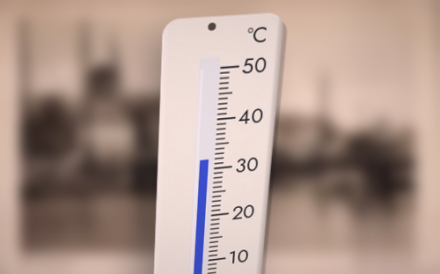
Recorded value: {"value": 32, "unit": "°C"}
